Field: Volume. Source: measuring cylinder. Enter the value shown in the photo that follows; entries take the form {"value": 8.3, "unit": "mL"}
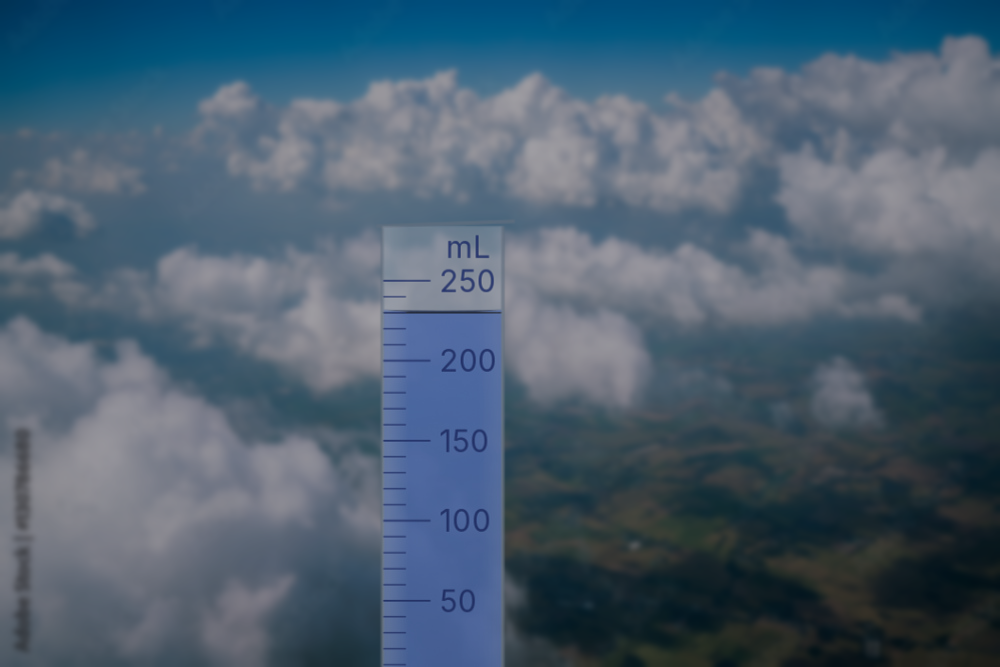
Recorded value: {"value": 230, "unit": "mL"}
